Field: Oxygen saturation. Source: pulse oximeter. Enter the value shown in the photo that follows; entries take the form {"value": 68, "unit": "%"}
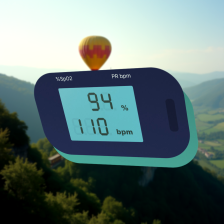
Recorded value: {"value": 94, "unit": "%"}
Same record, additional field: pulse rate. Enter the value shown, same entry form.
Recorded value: {"value": 110, "unit": "bpm"}
